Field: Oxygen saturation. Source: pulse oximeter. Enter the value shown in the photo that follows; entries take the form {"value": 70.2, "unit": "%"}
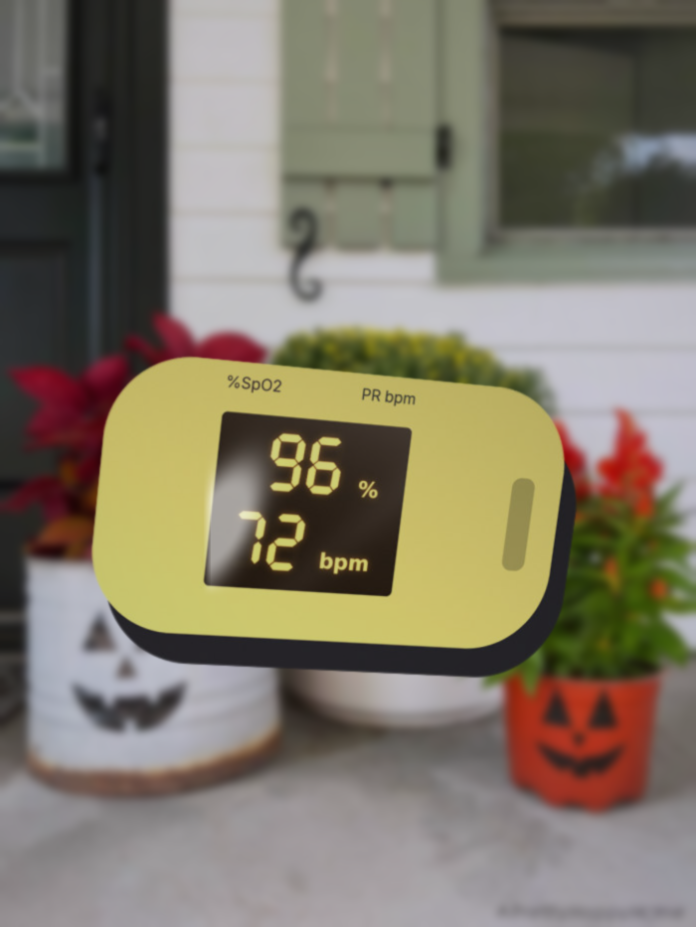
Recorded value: {"value": 96, "unit": "%"}
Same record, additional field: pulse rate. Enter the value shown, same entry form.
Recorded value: {"value": 72, "unit": "bpm"}
